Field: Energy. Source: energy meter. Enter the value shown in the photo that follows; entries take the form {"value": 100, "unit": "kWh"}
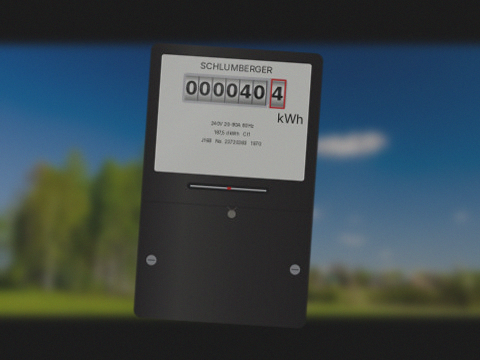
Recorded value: {"value": 40.4, "unit": "kWh"}
